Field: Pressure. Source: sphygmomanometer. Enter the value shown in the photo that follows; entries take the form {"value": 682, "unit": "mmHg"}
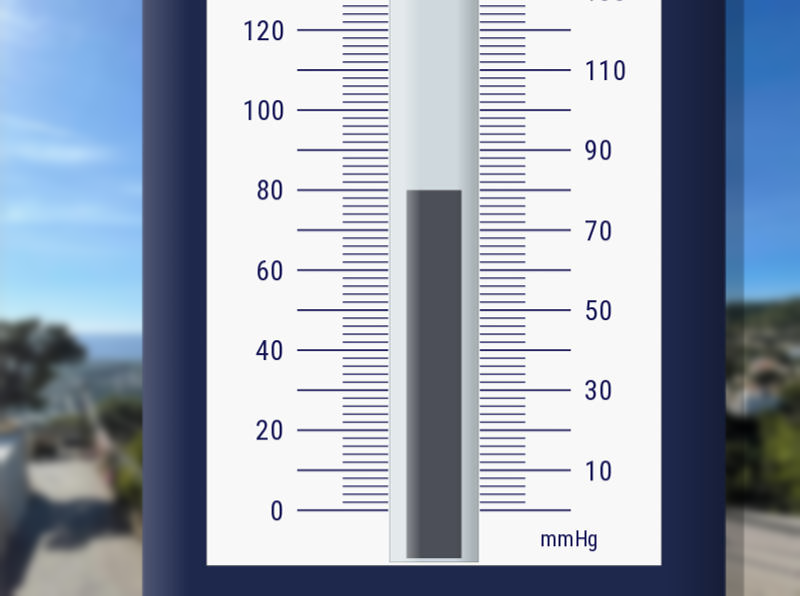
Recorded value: {"value": 80, "unit": "mmHg"}
